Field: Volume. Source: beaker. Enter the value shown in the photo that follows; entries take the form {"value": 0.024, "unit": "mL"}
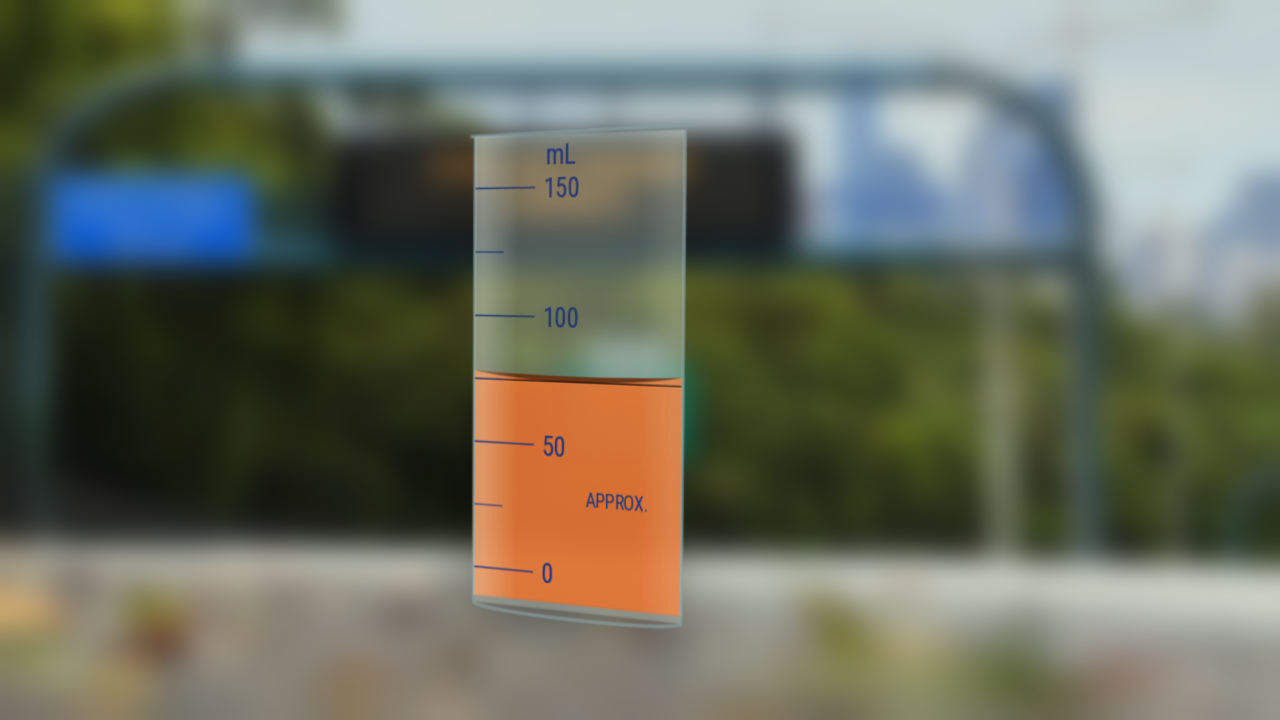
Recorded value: {"value": 75, "unit": "mL"}
